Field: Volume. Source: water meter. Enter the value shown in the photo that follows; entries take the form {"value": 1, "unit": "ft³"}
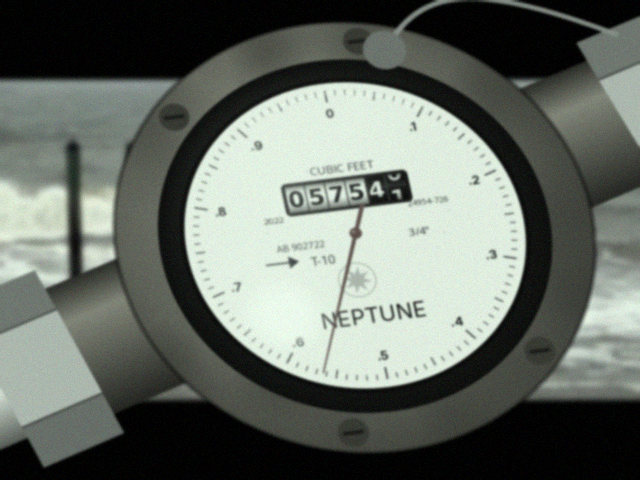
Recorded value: {"value": 57540.56, "unit": "ft³"}
